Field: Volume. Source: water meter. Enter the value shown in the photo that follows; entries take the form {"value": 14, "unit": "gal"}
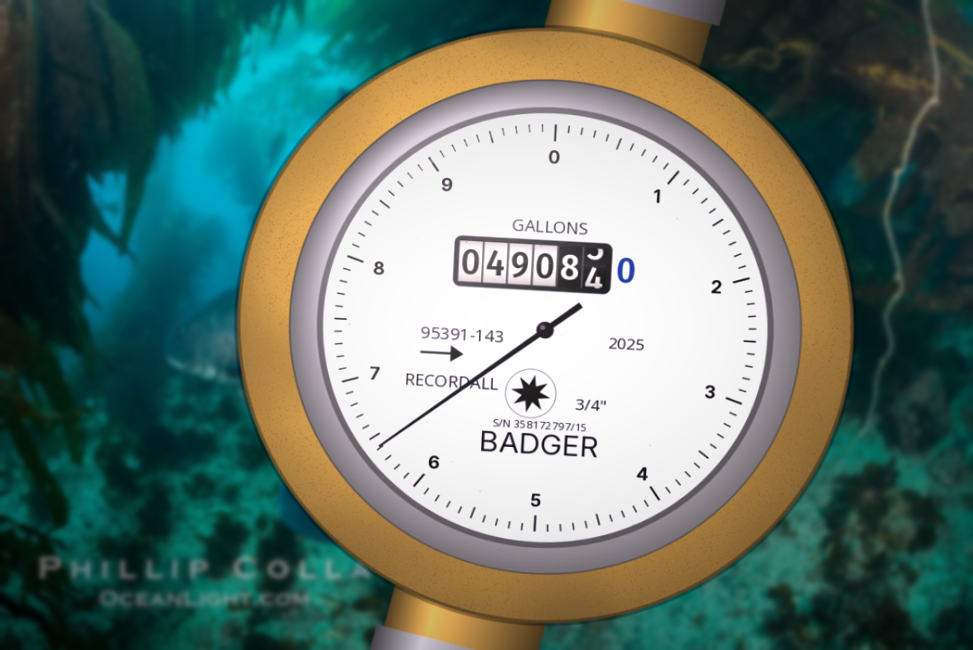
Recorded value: {"value": 490836.4, "unit": "gal"}
